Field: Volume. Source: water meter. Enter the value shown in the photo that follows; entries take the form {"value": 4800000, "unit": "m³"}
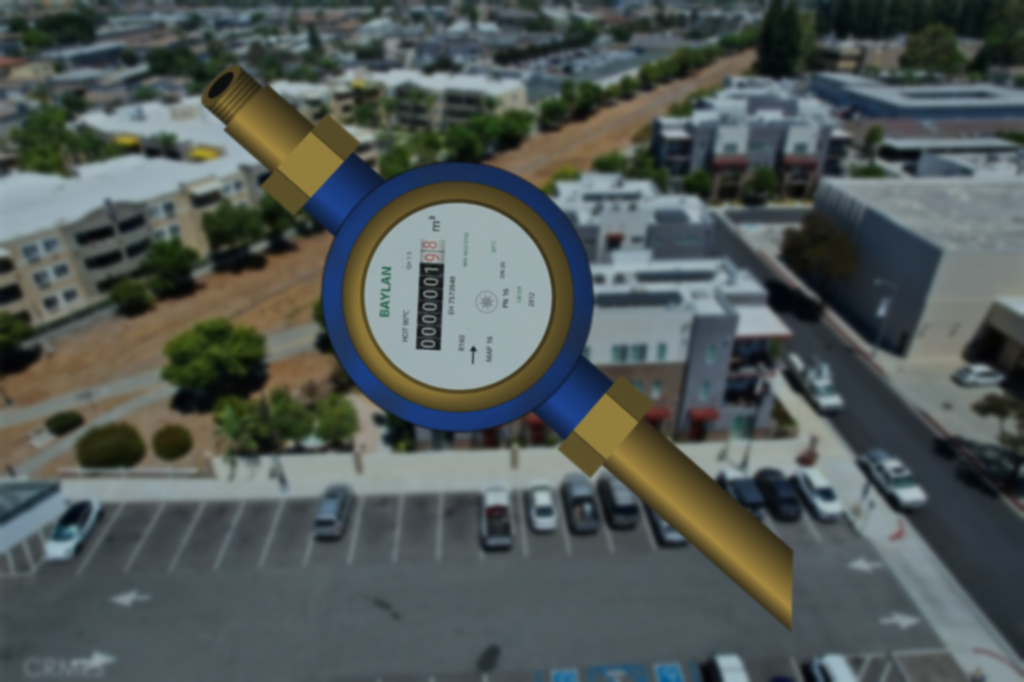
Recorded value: {"value": 1.98, "unit": "m³"}
